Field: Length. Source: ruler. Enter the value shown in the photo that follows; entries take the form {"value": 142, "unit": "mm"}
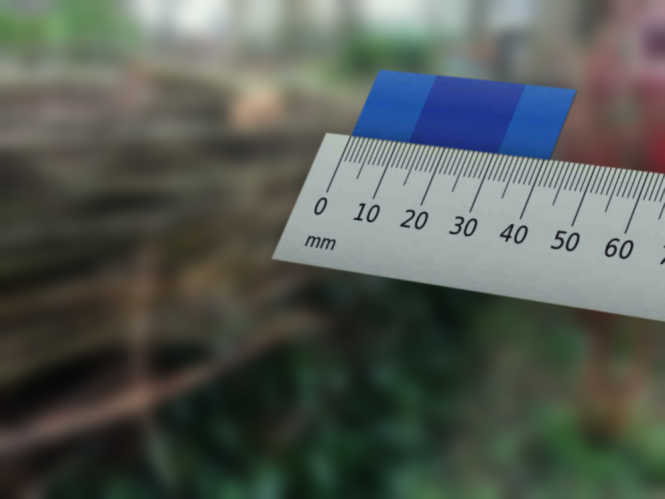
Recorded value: {"value": 41, "unit": "mm"}
